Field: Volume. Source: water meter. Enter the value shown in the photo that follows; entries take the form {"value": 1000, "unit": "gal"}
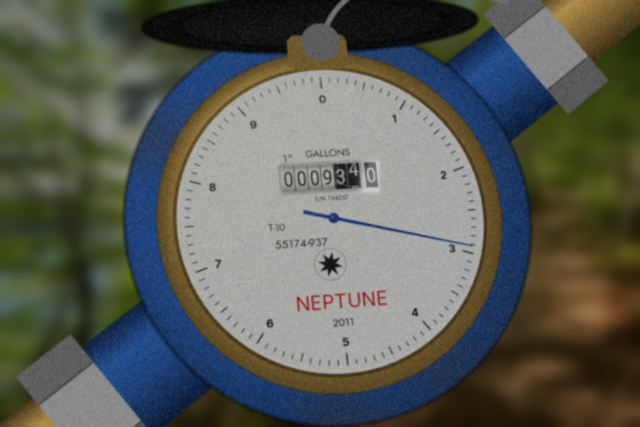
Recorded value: {"value": 9342.9, "unit": "gal"}
